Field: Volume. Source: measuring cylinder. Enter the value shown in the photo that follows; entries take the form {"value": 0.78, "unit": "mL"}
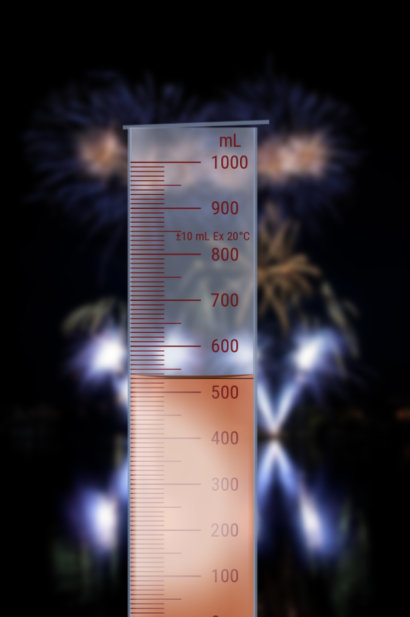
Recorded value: {"value": 530, "unit": "mL"}
